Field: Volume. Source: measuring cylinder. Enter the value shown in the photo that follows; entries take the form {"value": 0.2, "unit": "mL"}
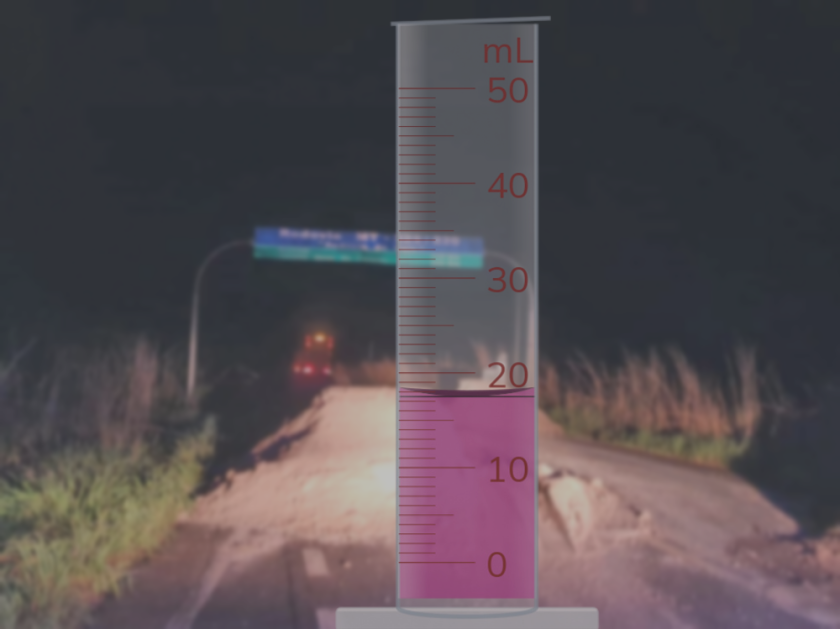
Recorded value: {"value": 17.5, "unit": "mL"}
